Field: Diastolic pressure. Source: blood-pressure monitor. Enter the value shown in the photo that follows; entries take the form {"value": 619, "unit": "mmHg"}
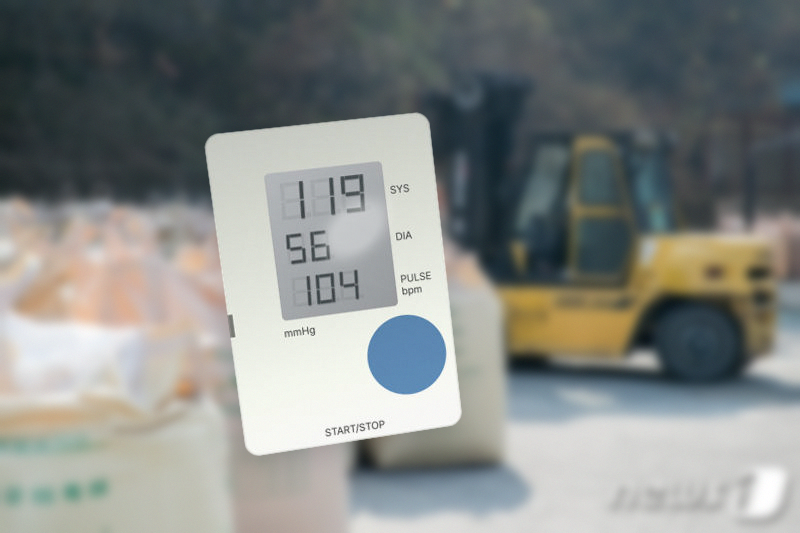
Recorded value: {"value": 56, "unit": "mmHg"}
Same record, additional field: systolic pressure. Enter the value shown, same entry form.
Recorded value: {"value": 119, "unit": "mmHg"}
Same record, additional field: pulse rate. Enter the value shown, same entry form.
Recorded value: {"value": 104, "unit": "bpm"}
